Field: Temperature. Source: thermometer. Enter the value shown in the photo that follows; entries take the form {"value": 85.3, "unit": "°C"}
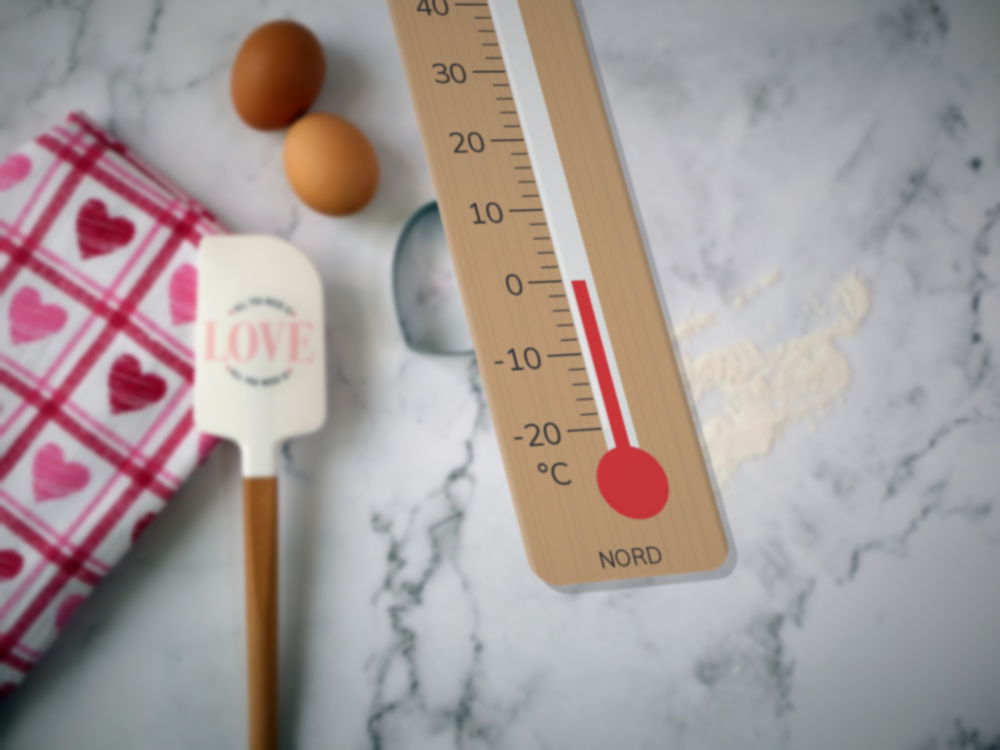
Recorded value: {"value": 0, "unit": "°C"}
